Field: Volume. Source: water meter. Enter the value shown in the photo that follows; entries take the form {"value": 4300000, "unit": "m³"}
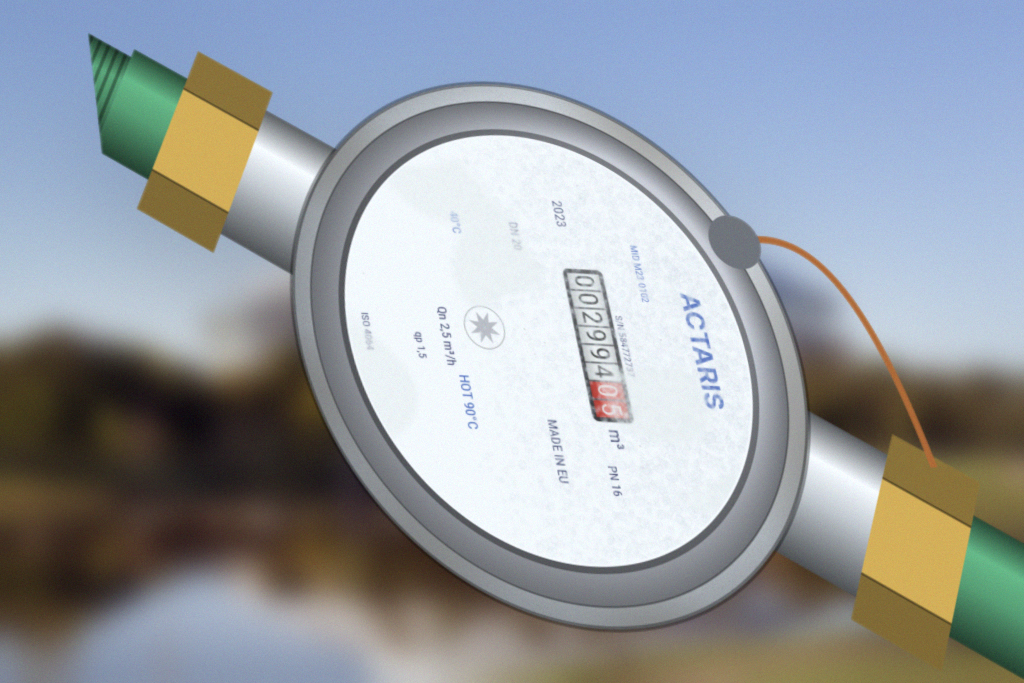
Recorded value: {"value": 2994.05, "unit": "m³"}
